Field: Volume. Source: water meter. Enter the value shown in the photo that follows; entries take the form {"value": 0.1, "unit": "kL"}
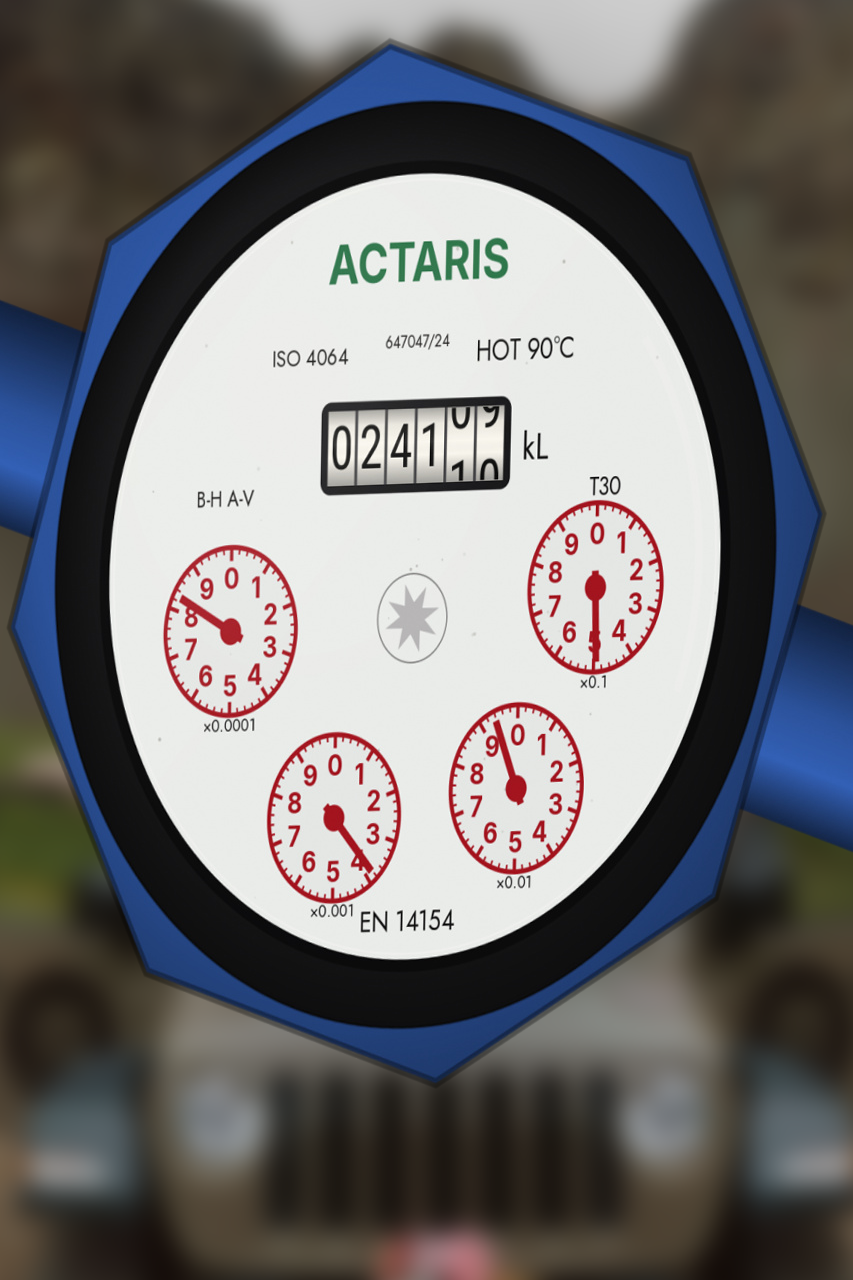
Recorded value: {"value": 24109.4938, "unit": "kL"}
